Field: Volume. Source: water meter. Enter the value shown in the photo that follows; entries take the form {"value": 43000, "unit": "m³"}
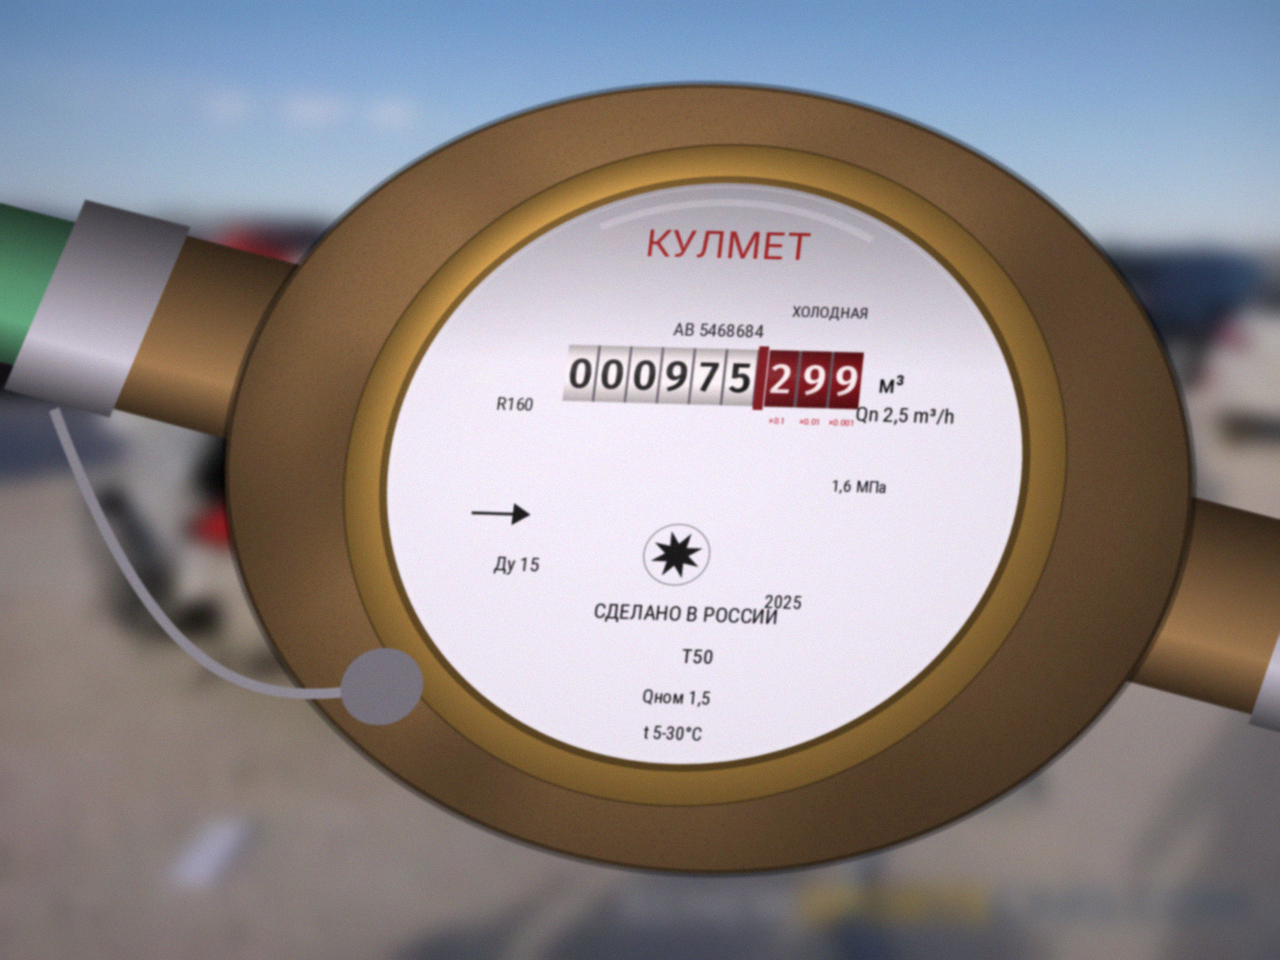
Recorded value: {"value": 975.299, "unit": "m³"}
